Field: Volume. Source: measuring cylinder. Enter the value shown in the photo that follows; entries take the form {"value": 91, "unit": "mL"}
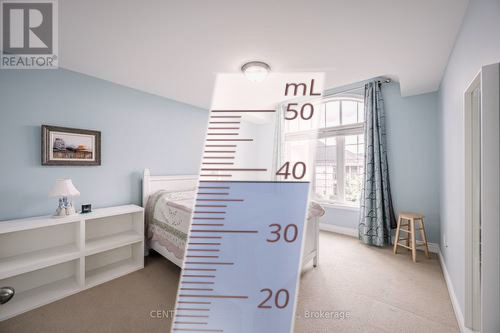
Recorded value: {"value": 38, "unit": "mL"}
